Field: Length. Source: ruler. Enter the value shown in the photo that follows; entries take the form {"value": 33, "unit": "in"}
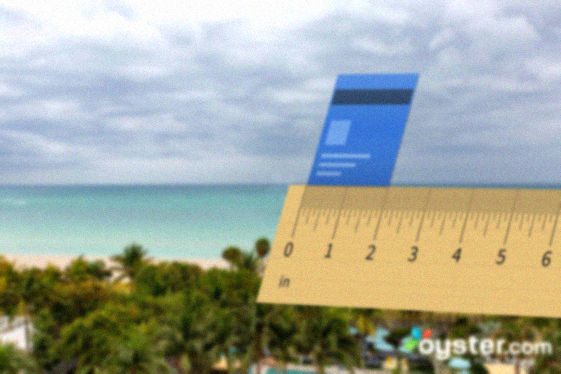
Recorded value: {"value": 2, "unit": "in"}
